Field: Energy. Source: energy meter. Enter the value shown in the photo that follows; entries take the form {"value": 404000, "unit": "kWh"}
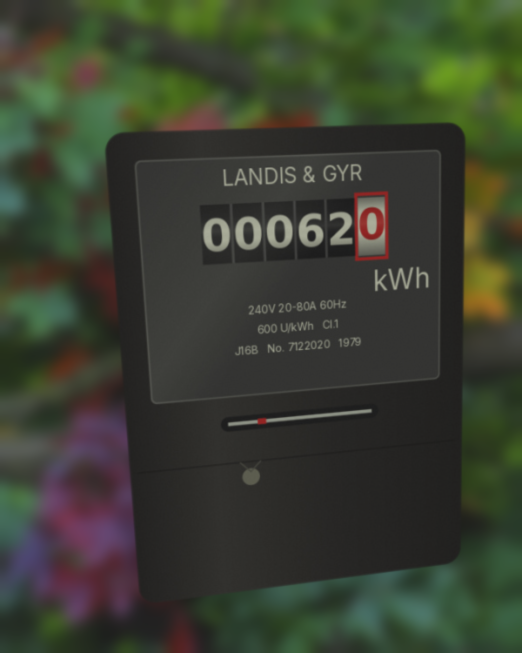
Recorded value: {"value": 62.0, "unit": "kWh"}
